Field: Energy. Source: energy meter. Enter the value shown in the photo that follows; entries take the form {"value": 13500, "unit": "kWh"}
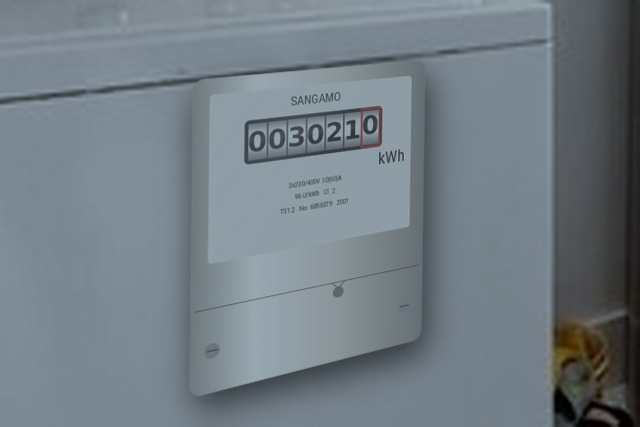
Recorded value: {"value": 3021.0, "unit": "kWh"}
